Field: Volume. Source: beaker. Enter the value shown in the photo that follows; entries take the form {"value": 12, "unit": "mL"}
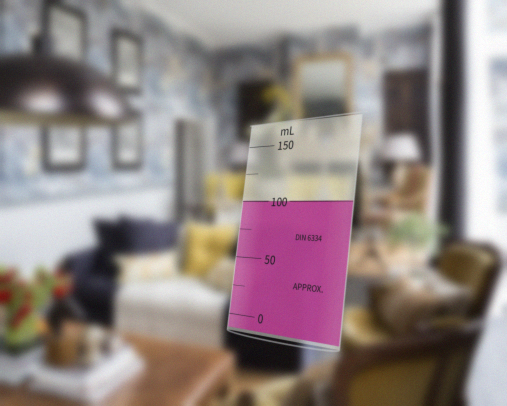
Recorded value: {"value": 100, "unit": "mL"}
